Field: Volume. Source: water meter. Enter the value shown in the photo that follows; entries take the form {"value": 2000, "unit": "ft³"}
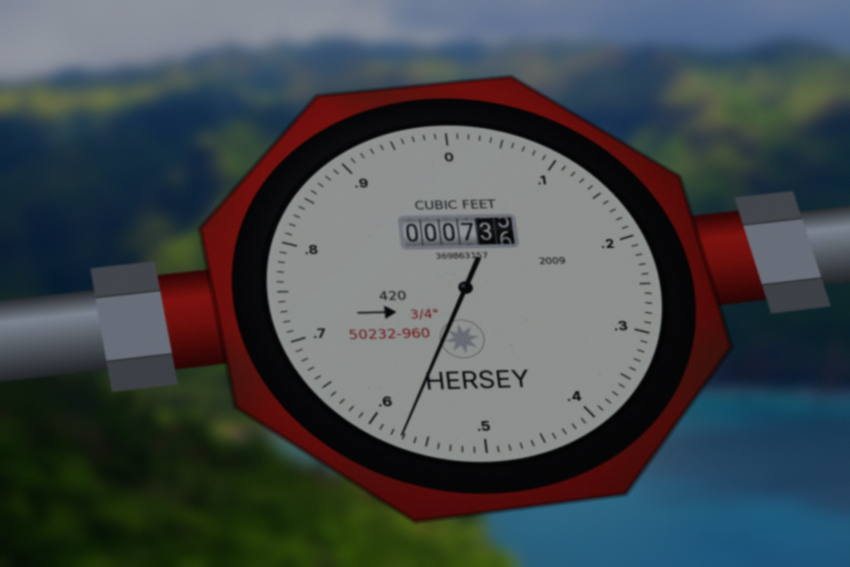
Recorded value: {"value": 735.57, "unit": "ft³"}
